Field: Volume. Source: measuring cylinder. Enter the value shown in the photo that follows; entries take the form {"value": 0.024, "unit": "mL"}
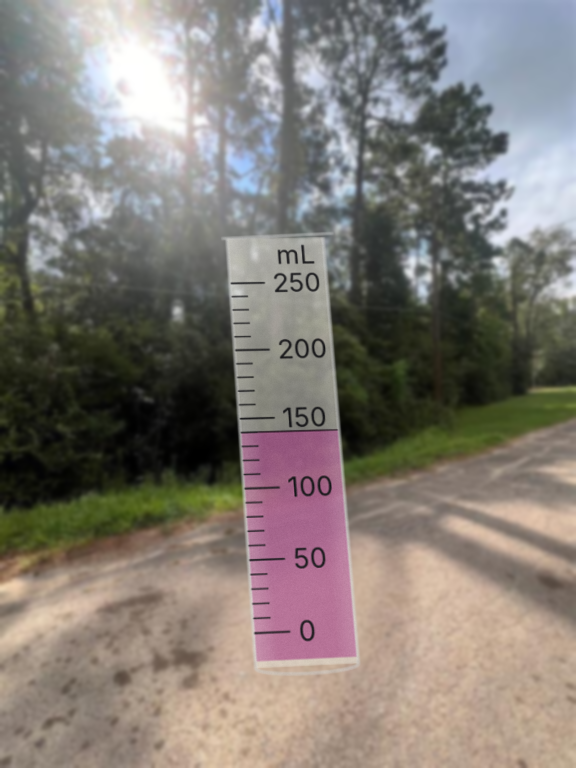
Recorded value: {"value": 140, "unit": "mL"}
